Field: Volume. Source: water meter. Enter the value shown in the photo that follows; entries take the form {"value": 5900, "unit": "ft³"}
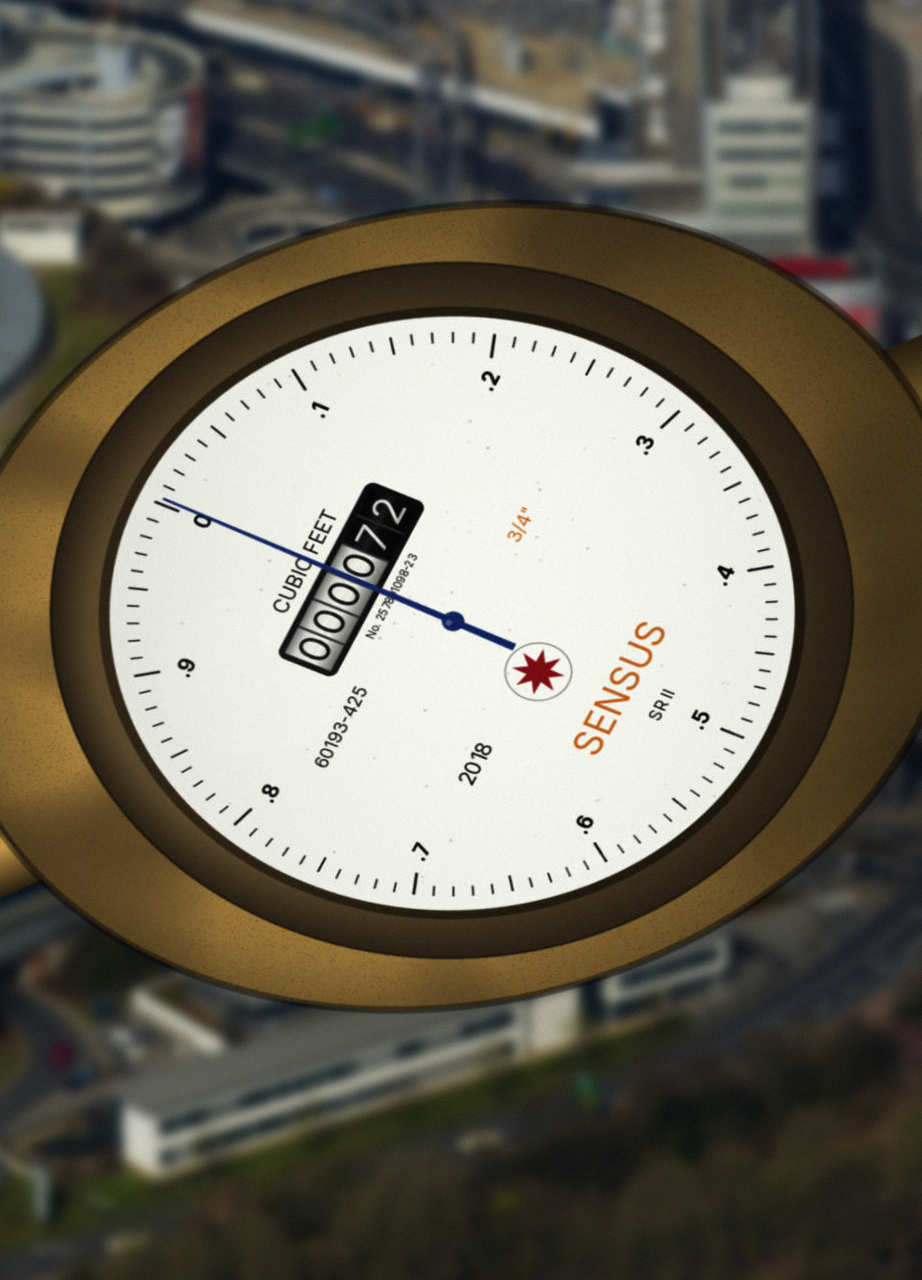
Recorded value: {"value": 72.00, "unit": "ft³"}
